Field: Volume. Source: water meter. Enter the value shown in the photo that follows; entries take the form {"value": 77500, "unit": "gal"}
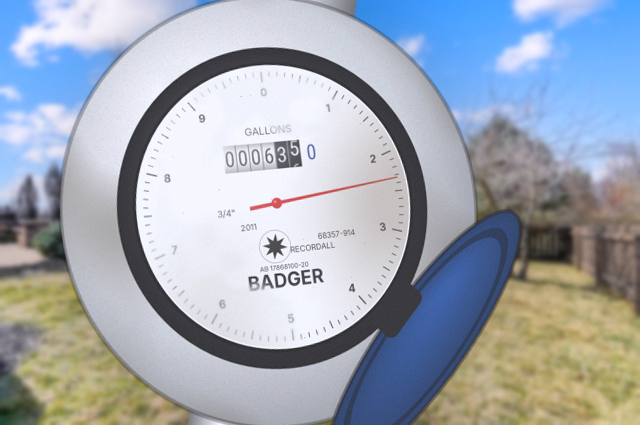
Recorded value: {"value": 6352.3, "unit": "gal"}
